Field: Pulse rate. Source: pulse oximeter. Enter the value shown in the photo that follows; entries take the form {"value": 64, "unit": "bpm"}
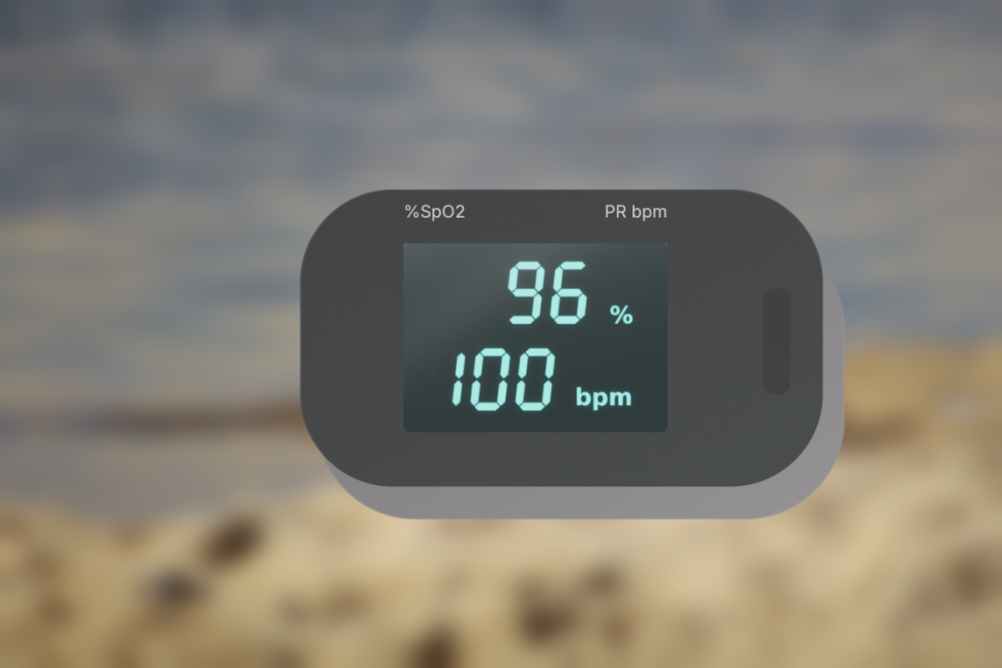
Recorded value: {"value": 100, "unit": "bpm"}
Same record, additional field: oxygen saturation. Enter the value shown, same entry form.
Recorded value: {"value": 96, "unit": "%"}
